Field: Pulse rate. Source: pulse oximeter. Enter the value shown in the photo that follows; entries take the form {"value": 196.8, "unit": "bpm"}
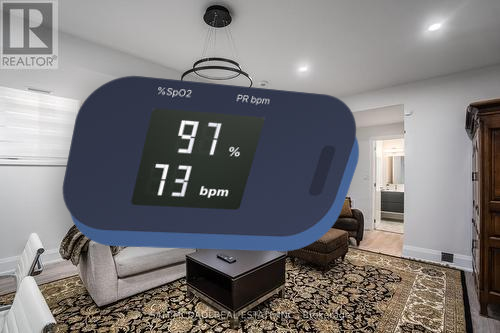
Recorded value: {"value": 73, "unit": "bpm"}
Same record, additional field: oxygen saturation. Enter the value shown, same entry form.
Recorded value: {"value": 97, "unit": "%"}
